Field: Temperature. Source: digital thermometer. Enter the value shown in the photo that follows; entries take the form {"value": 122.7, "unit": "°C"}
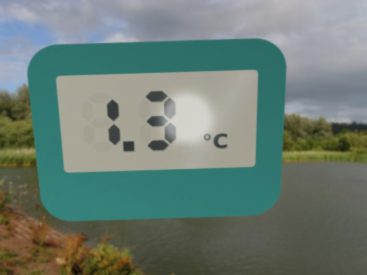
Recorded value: {"value": 1.3, "unit": "°C"}
